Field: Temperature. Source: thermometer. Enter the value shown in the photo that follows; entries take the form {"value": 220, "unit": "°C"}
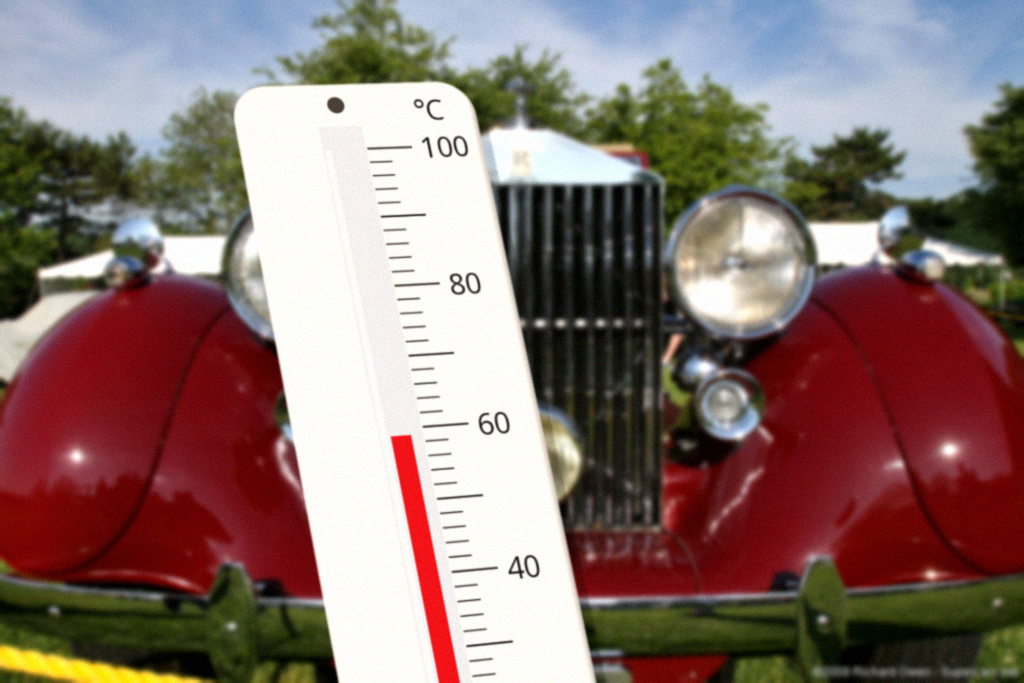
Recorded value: {"value": 59, "unit": "°C"}
